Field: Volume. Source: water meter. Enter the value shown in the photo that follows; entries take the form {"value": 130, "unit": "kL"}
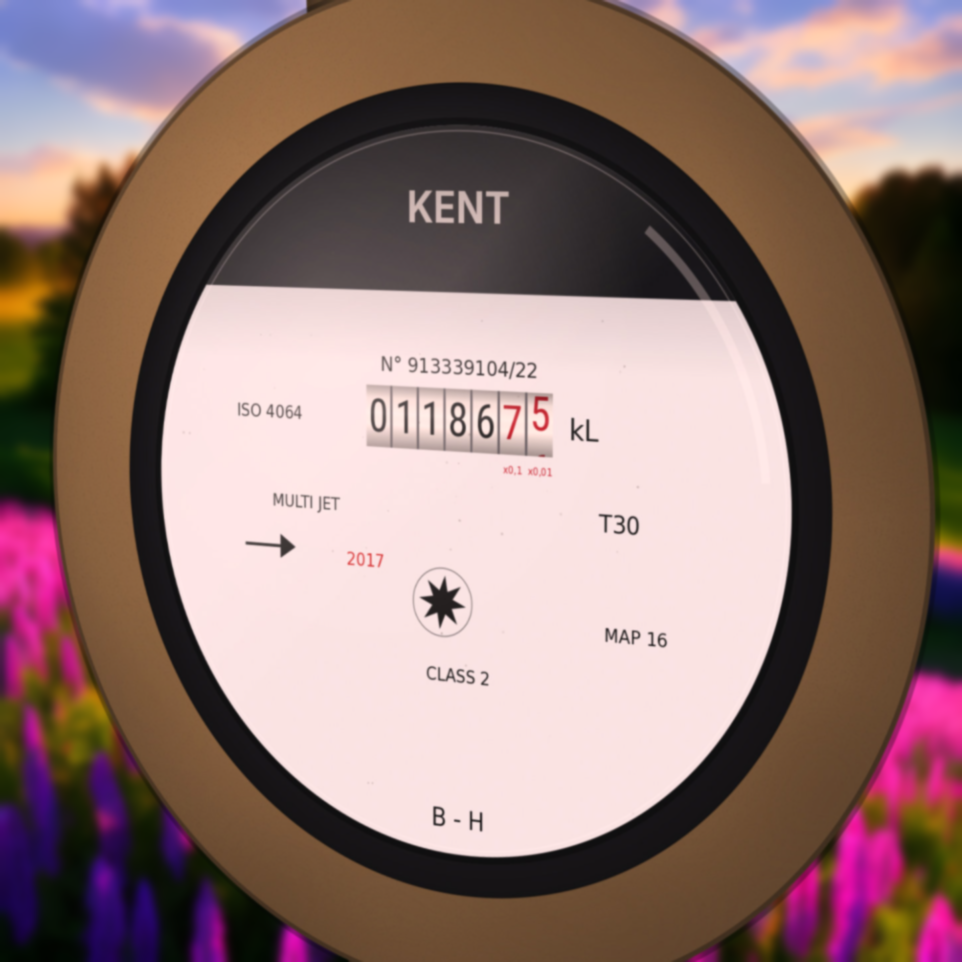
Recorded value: {"value": 1186.75, "unit": "kL"}
